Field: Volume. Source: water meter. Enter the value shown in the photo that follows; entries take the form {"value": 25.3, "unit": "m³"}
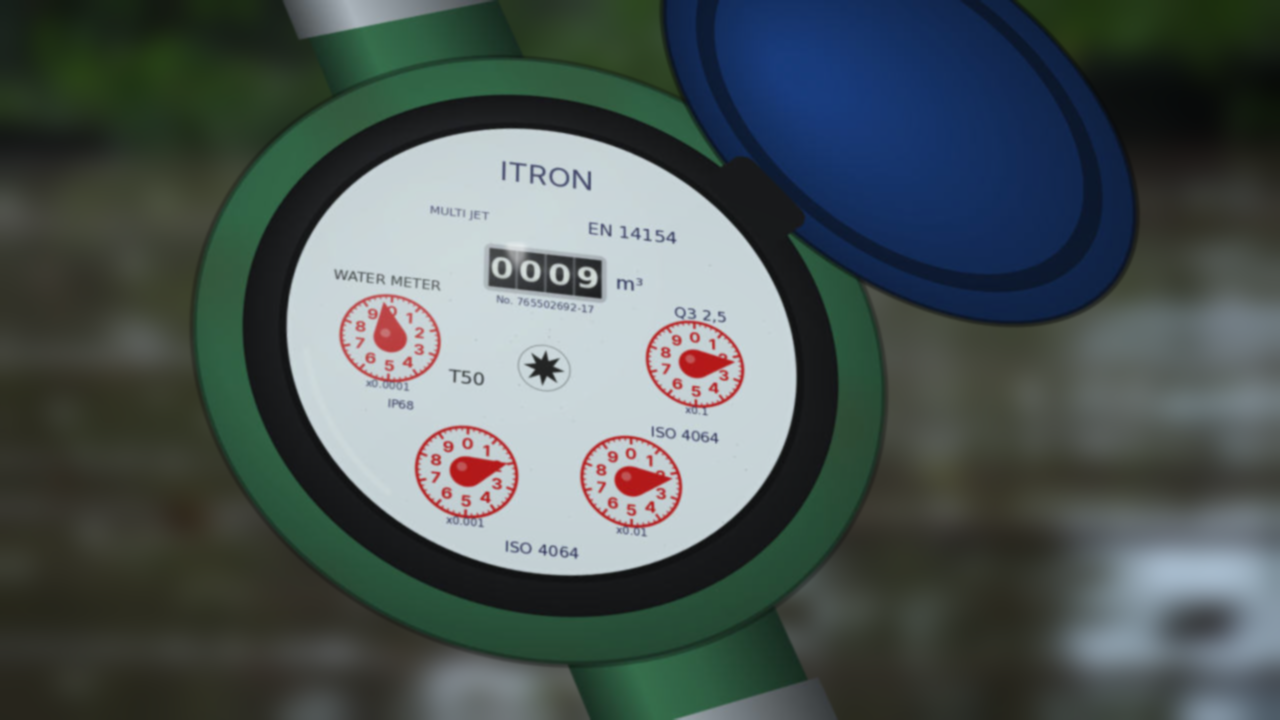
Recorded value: {"value": 9.2219, "unit": "m³"}
